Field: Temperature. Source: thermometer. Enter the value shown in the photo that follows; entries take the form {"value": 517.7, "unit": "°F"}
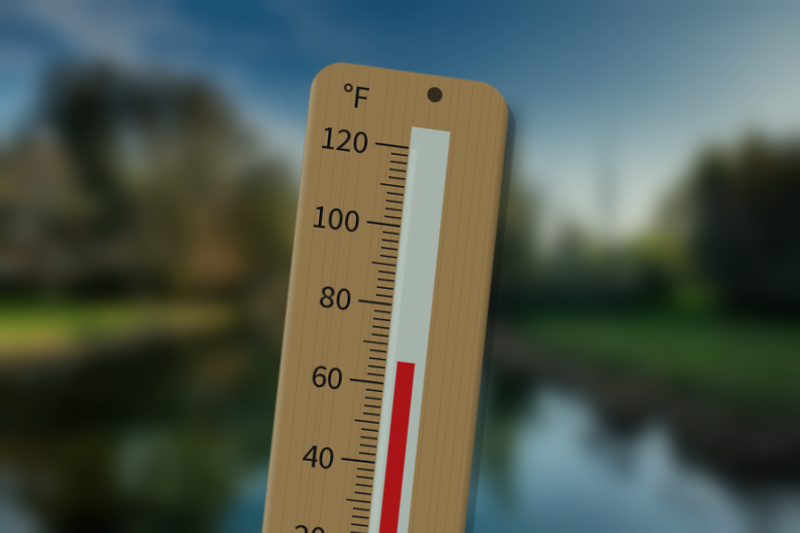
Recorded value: {"value": 66, "unit": "°F"}
